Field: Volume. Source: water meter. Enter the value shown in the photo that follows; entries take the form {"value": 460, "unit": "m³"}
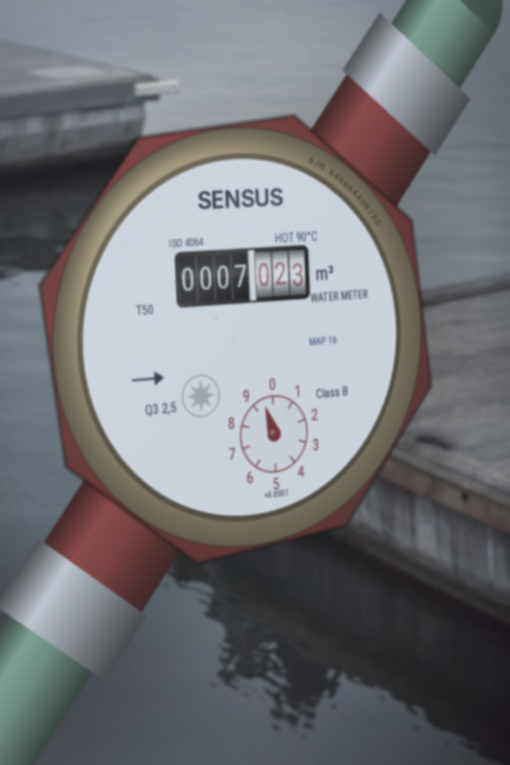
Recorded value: {"value": 7.0229, "unit": "m³"}
